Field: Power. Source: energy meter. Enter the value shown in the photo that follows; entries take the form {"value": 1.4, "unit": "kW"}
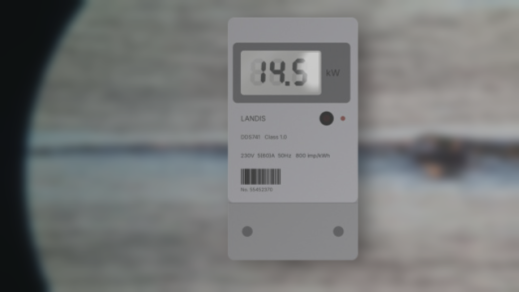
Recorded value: {"value": 14.5, "unit": "kW"}
